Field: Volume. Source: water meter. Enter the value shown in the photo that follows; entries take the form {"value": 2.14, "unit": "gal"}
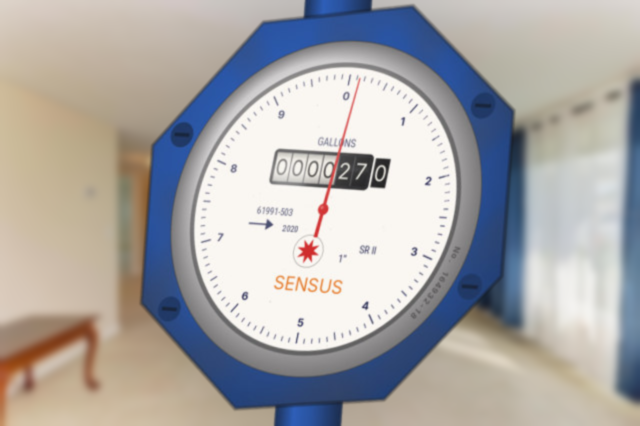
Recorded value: {"value": 270.1, "unit": "gal"}
